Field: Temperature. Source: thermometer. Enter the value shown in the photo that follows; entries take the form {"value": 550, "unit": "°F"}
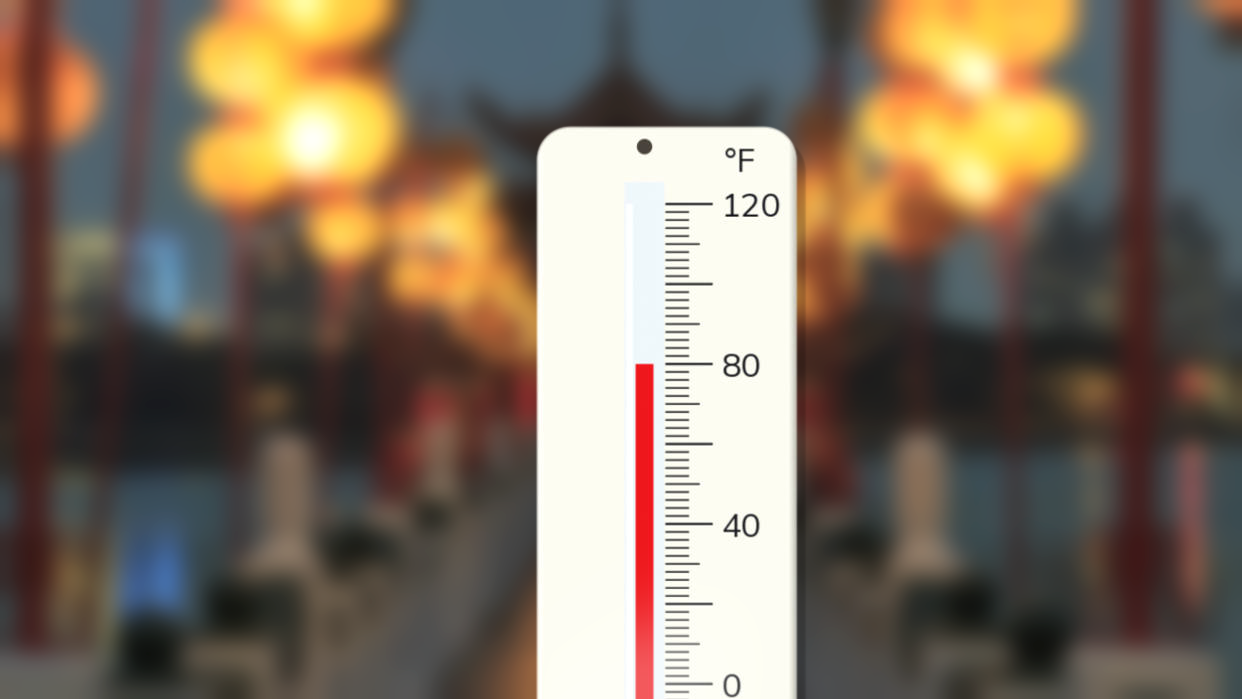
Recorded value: {"value": 80, "unit": "°F"}
